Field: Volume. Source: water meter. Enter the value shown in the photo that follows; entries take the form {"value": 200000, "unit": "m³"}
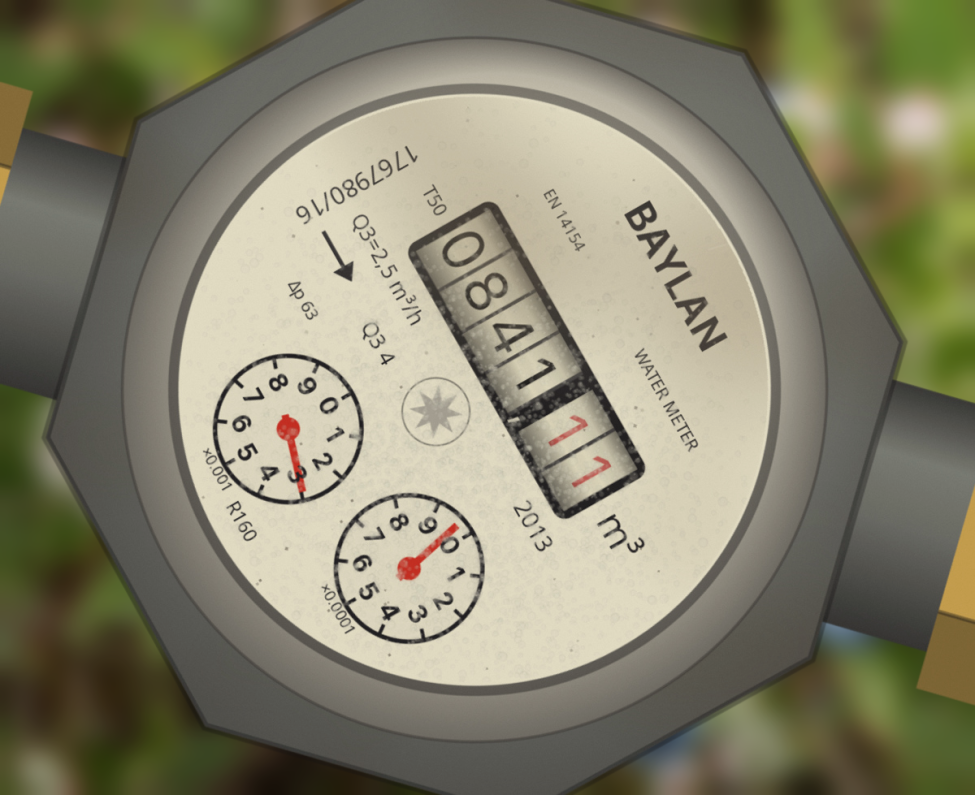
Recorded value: {"value": 841.1129, "unit": "m³"}
